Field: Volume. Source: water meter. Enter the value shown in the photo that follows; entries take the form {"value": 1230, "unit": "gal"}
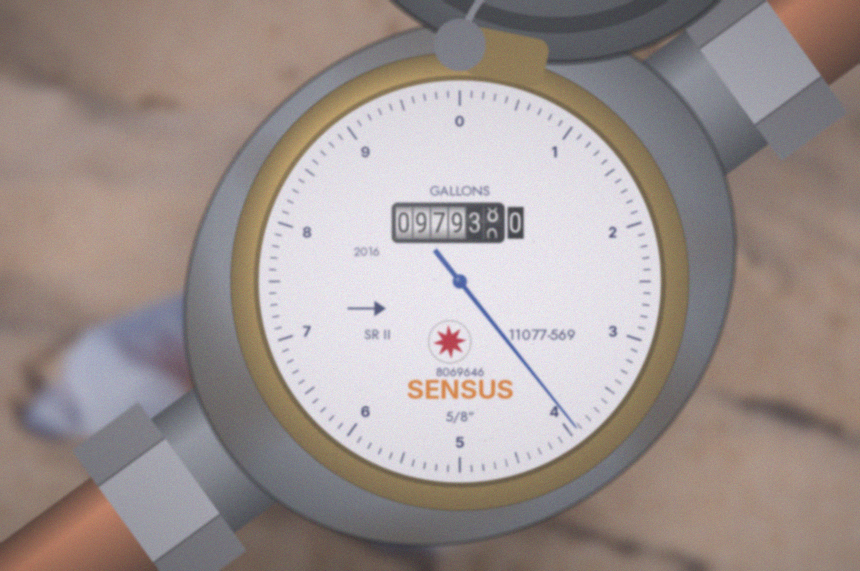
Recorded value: {"value": 979383.9, "unit": "gal"}
